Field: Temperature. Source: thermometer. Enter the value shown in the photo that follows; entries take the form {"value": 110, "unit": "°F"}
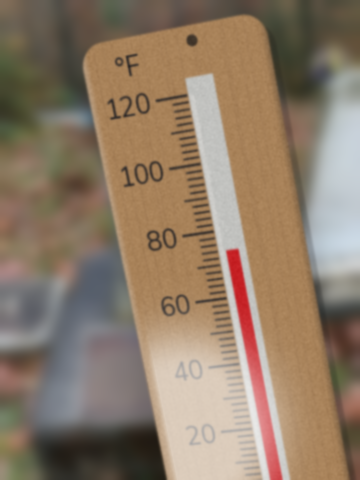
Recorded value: {"value": 74, "unit": "°F"}
